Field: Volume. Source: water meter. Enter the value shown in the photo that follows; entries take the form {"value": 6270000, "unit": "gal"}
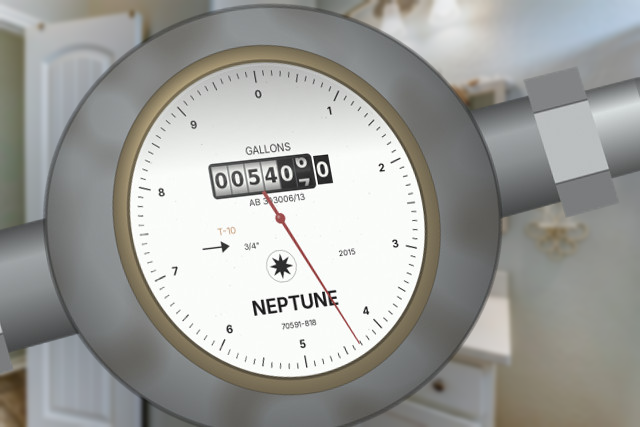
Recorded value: {"value": 54064.3, "unit": "gal"}
